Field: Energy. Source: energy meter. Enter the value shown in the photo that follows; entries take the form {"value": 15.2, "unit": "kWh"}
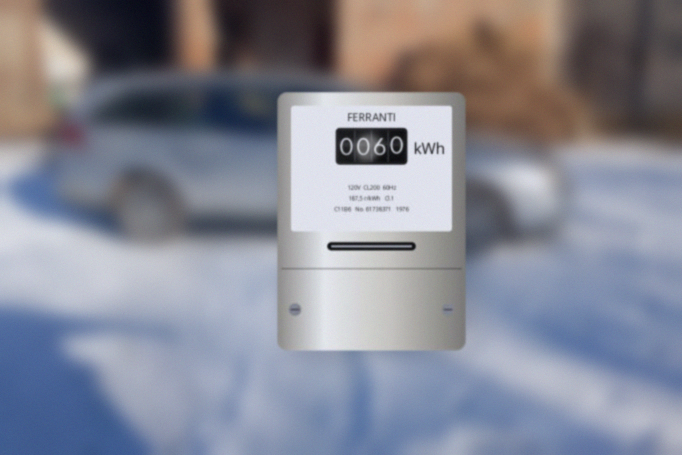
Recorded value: {"value": 60, "unit": "kWh"}
